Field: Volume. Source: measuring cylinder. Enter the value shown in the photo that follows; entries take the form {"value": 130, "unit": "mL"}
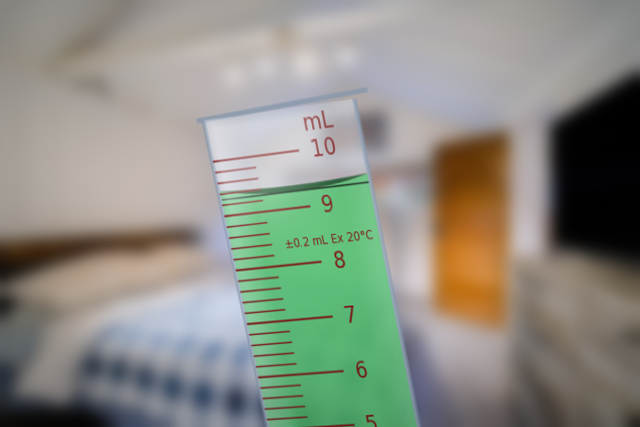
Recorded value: {"value": 9.3, "unit": "mL"}
